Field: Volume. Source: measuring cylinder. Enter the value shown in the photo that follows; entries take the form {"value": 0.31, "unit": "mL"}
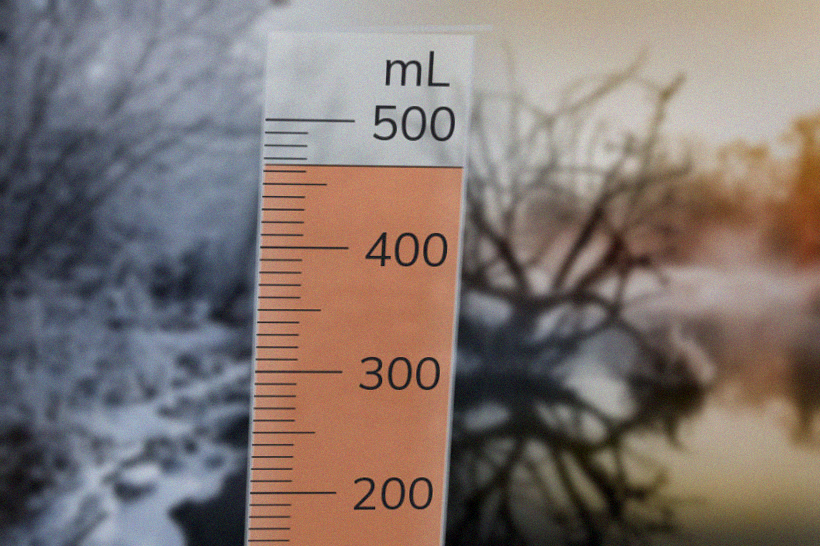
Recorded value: {"value": 465, "unit": "mL"}
